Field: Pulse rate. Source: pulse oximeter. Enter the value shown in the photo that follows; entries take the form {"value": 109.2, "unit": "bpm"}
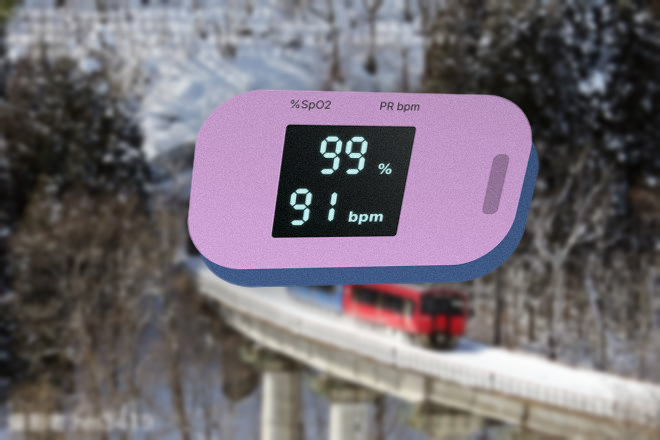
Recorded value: {"value": 91, "unit": "bpm"}
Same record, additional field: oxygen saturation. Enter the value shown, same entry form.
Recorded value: {"value": 99, "unit": "%"}
